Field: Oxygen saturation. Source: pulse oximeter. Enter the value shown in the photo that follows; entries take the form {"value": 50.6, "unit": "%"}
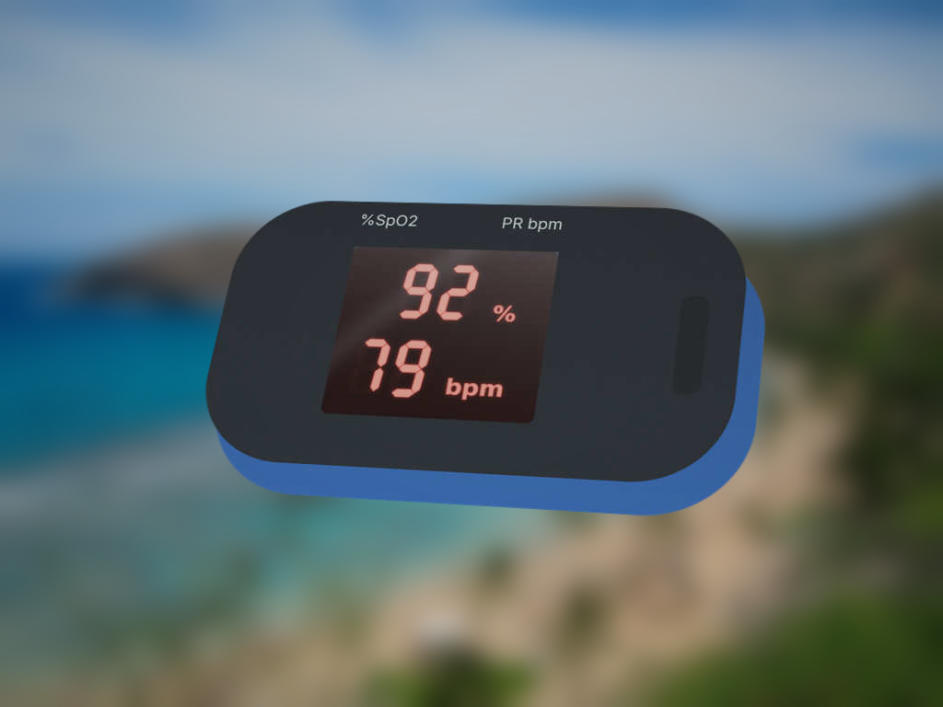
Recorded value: {"value": 92, "unit": "%"}
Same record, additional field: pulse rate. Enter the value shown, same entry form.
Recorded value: {"value": 79, "unit": "bpm"}
